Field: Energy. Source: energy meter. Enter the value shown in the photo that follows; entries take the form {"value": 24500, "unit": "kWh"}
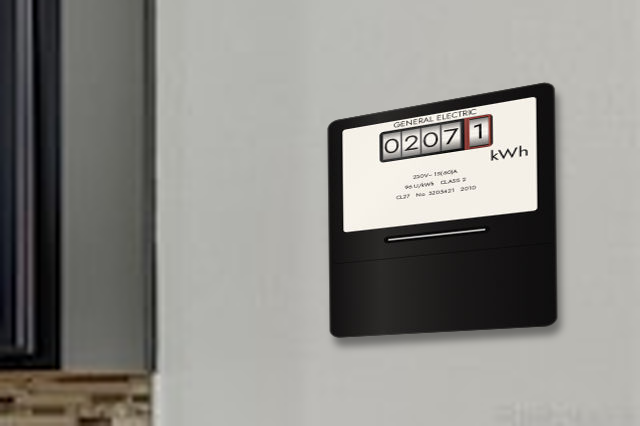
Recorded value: {"value": 207.1, "unit": "kWh"}
